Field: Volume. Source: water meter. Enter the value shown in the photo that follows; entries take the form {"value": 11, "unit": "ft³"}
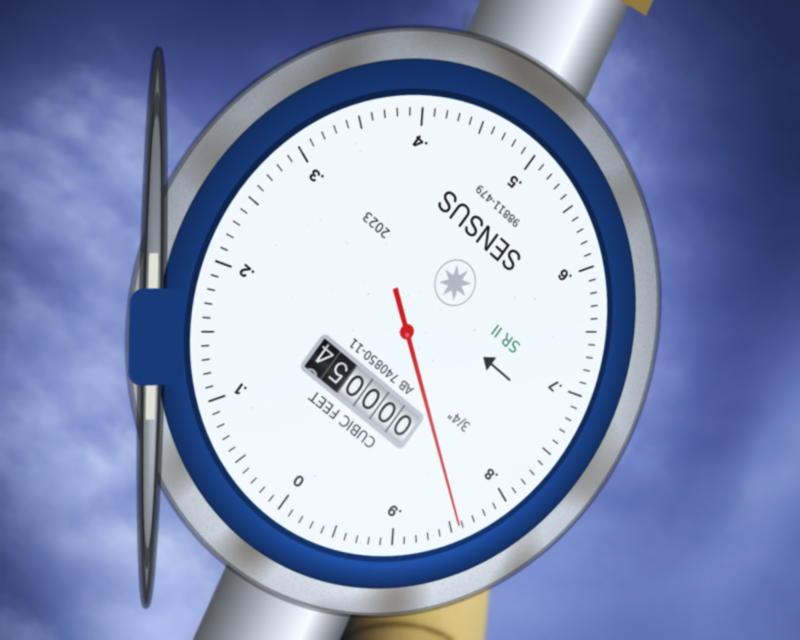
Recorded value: {"value": 53.84, "unit": "ft³"}
